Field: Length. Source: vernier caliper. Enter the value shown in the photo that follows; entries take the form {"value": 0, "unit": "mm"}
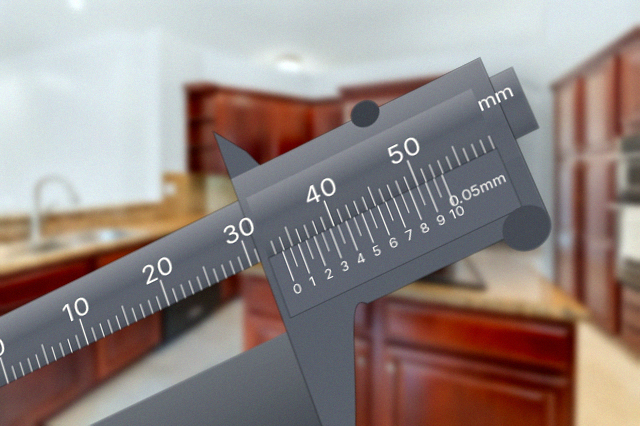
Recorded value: {"value": 33.8, "unit": "mm"}
